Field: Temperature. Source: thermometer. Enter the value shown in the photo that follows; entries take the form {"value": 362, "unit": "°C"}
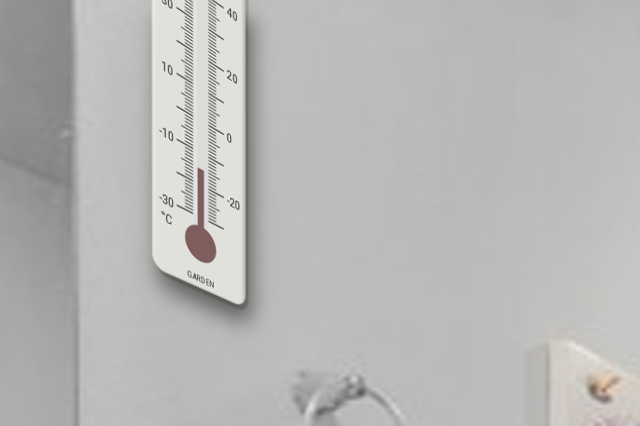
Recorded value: {"value": -15, "unit": "°C"}
